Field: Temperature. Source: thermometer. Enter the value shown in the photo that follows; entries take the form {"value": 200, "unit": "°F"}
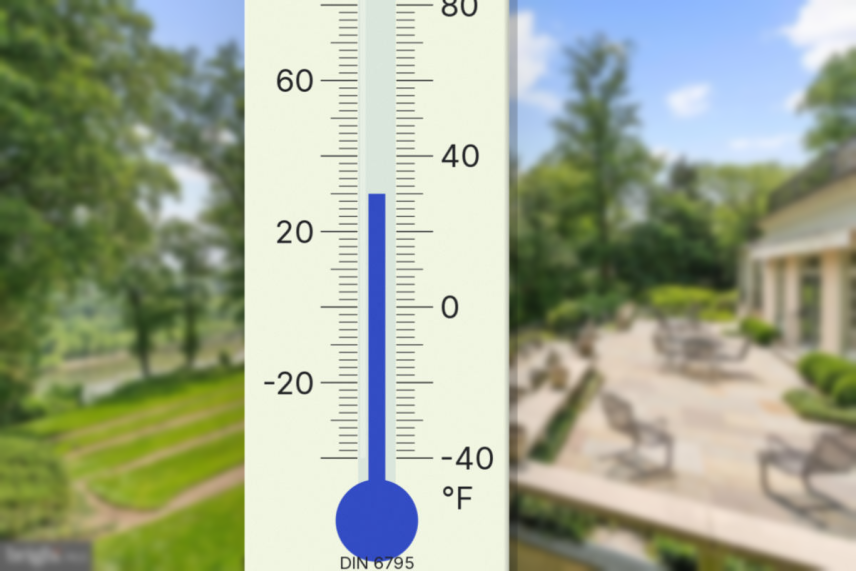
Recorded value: {"value": 30, "unit": "°F"}
